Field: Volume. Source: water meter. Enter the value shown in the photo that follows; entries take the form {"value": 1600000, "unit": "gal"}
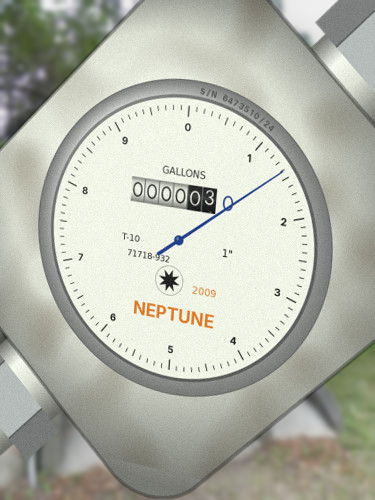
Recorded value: {"value": 31.4, "unit": "gal"}
